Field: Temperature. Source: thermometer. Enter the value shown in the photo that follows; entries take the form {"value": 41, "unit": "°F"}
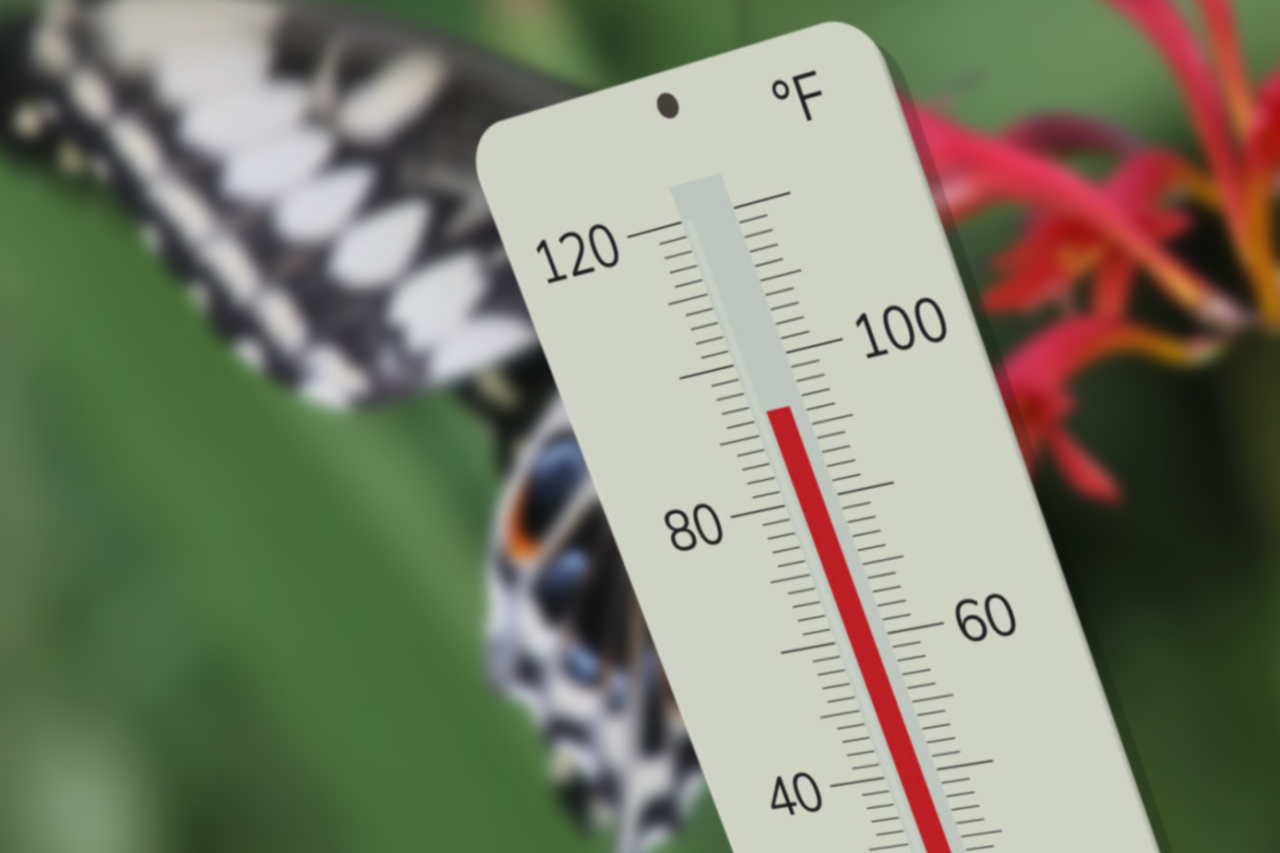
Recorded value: {"value": 93, "unit": "°F"}
